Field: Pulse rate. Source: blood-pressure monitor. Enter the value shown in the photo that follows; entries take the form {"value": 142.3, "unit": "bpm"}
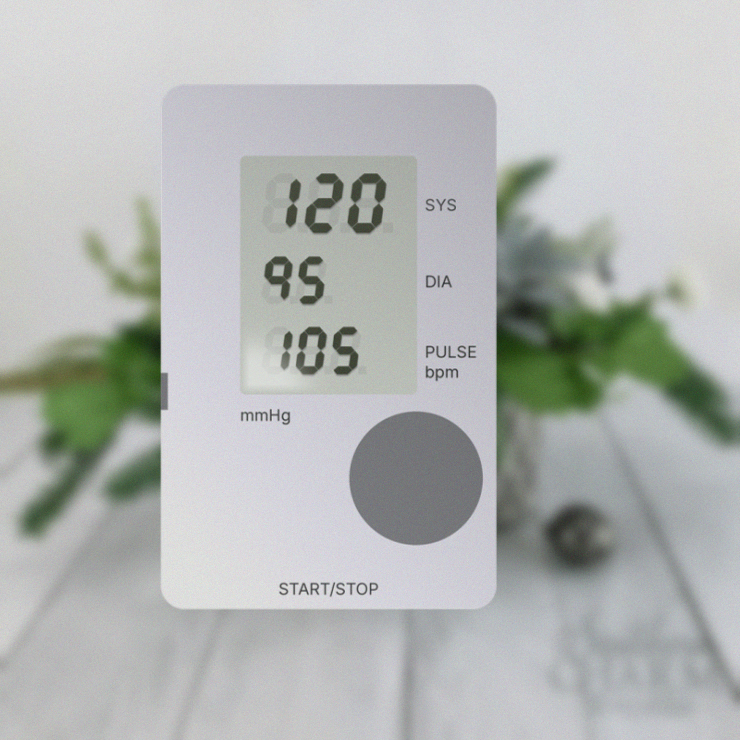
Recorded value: {"value": 105, "unit": "bpm"}
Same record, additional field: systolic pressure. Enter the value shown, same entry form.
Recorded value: {"value": 120, "unit": "mmHg"}
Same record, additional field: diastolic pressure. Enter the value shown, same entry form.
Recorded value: {"value": 95, "unit": "mmHg"}
